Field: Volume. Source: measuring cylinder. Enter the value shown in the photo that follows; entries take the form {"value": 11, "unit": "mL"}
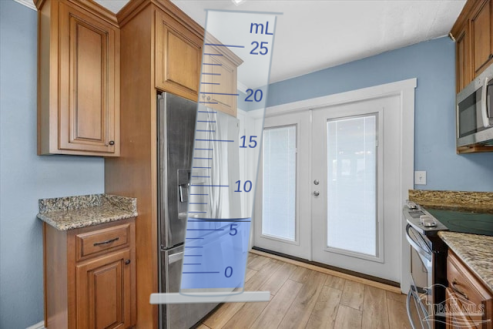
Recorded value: {"value": 6, "unit": "mL"}
